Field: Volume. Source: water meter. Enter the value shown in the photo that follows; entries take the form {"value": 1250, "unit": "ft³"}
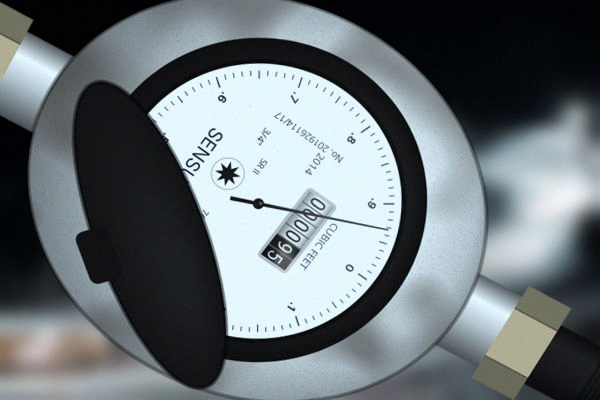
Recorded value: {"value": 94.93, "unit": "ft³"}
